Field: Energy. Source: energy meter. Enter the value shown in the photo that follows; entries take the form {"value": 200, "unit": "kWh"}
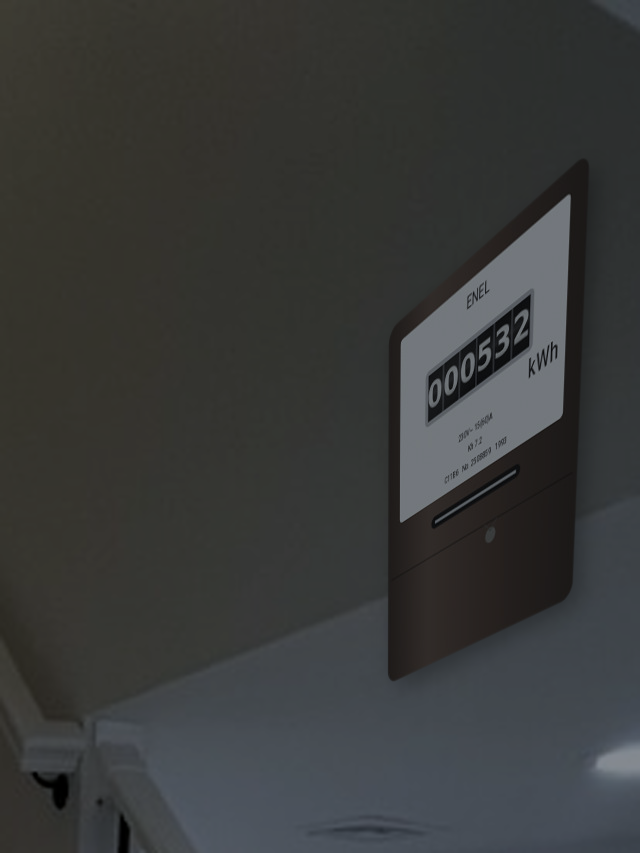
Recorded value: {"value": 532, "unit": "kWh"}
